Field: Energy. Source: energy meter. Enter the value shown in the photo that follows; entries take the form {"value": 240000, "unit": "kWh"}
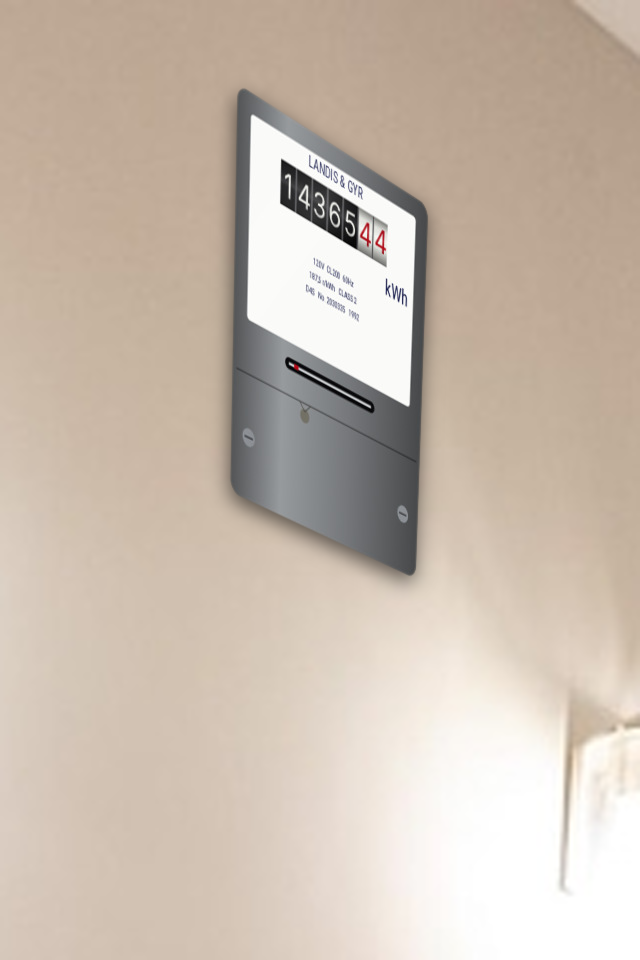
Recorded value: {"value": 14365.44, "unit": "kWh"}
